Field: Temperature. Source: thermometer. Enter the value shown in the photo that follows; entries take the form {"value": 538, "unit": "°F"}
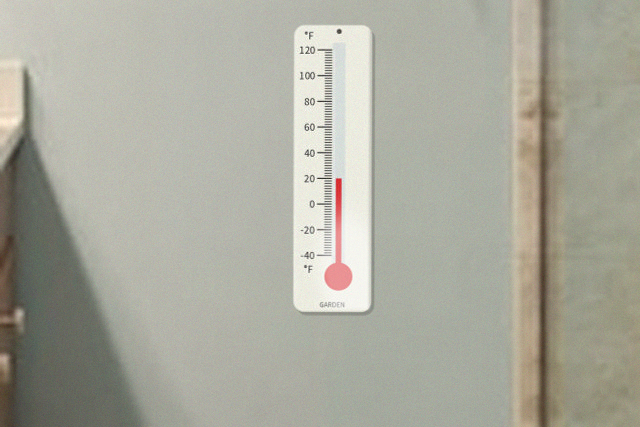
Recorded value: {"value": 20, "unit": "°F"}
